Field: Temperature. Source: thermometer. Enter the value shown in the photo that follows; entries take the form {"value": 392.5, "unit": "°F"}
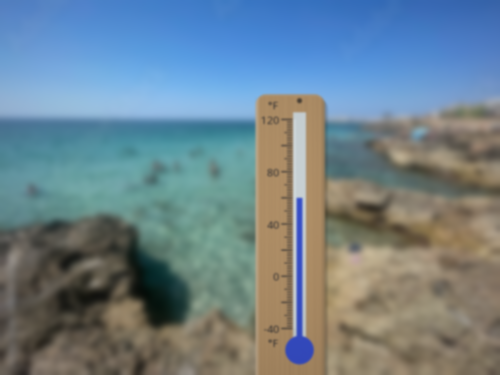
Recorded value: {"value": 60, "unit": "°F"}
